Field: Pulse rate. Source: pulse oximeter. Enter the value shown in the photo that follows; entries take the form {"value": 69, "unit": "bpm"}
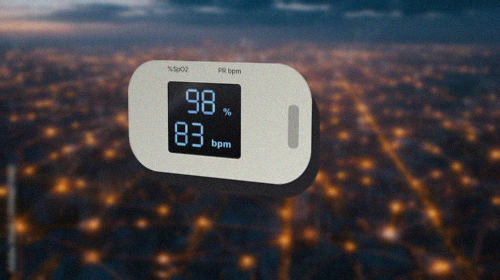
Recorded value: {"value": 83, "unit": "bpm"}
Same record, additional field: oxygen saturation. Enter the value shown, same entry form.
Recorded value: {"value": 98, "unit": "%"}
